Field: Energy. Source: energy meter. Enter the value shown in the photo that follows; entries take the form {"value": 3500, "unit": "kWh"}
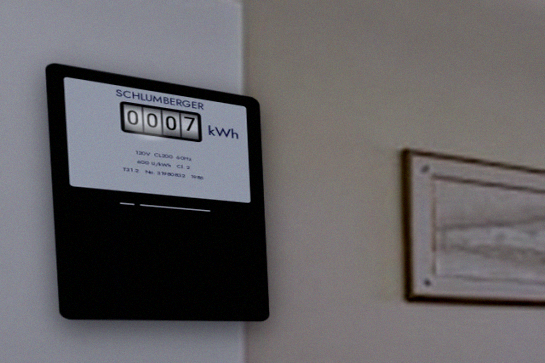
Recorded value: {"value": 7, "unit": "kWh"}
